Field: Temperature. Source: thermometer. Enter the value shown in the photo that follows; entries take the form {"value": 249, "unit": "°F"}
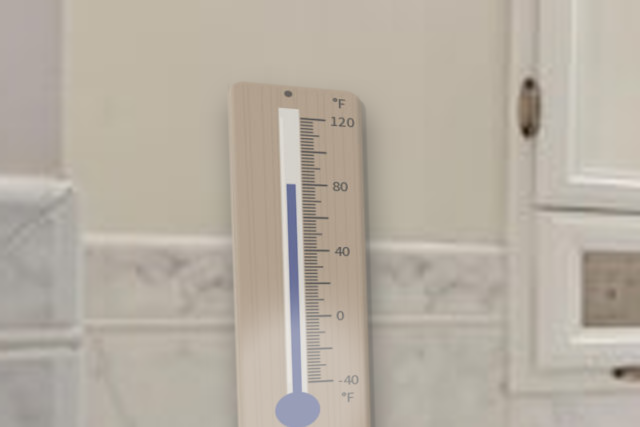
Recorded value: {"value": 80, "unit": "°F"}
